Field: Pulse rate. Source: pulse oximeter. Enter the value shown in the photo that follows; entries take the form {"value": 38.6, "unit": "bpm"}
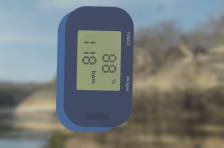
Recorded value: {"value": 118, "unit": "bpm"}
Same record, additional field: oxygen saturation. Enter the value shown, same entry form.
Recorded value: {"value": 88, "unit": "%"}
